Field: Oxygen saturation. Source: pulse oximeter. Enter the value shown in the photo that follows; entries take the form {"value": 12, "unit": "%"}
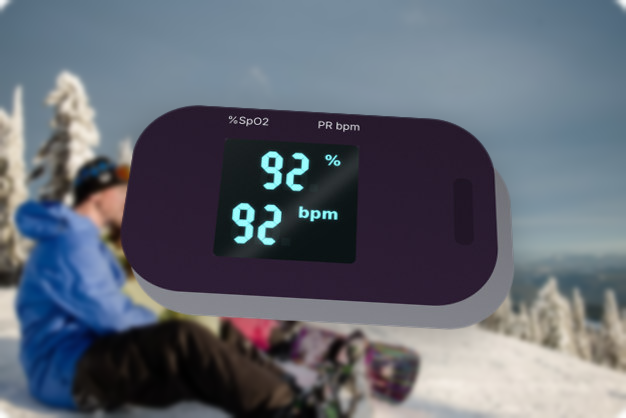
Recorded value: {"value": 92, "unit": "%"}
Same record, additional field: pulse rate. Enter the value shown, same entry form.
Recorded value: {"value": 92, "unit": "bpm"}
